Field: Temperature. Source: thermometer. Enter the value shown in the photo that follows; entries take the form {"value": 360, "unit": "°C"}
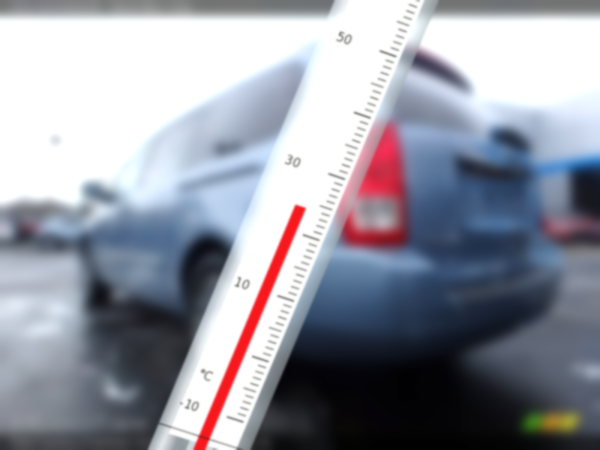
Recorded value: {"value": 24, "unit": "°C"}
